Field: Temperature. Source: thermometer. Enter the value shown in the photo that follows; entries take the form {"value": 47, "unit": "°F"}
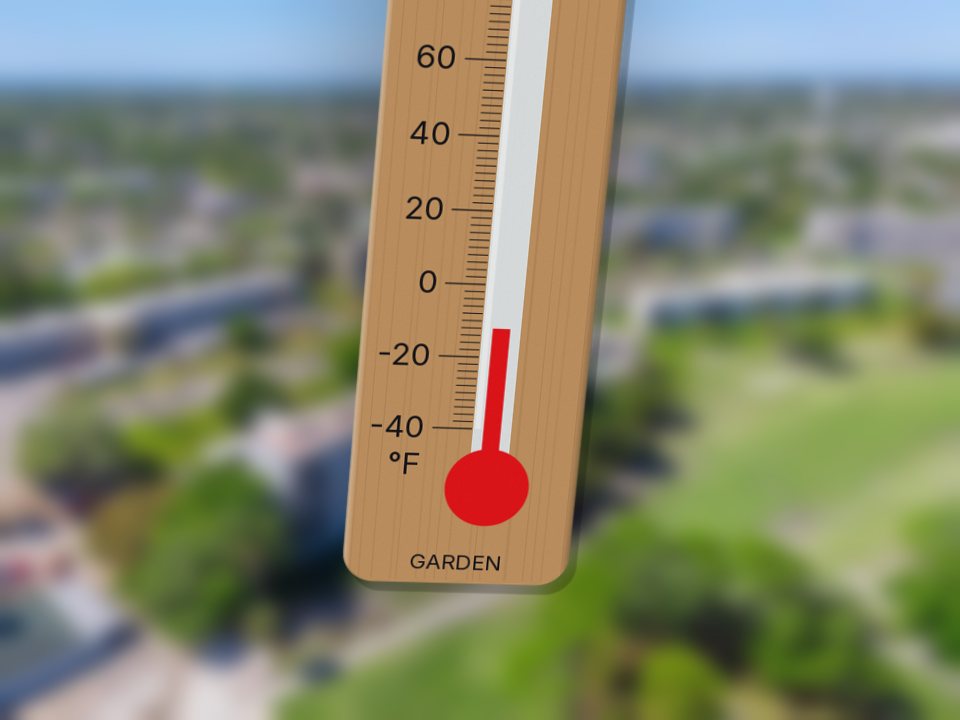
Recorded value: {"value": -12, "unit": "°F"}
